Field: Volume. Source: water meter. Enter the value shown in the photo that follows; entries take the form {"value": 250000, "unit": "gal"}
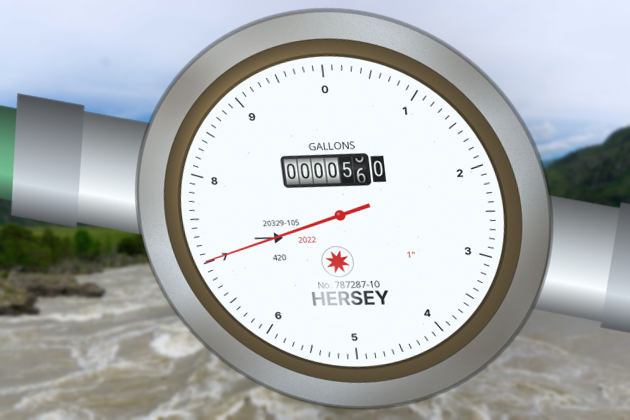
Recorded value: {"value": 557.0, "unit": "gal"}
